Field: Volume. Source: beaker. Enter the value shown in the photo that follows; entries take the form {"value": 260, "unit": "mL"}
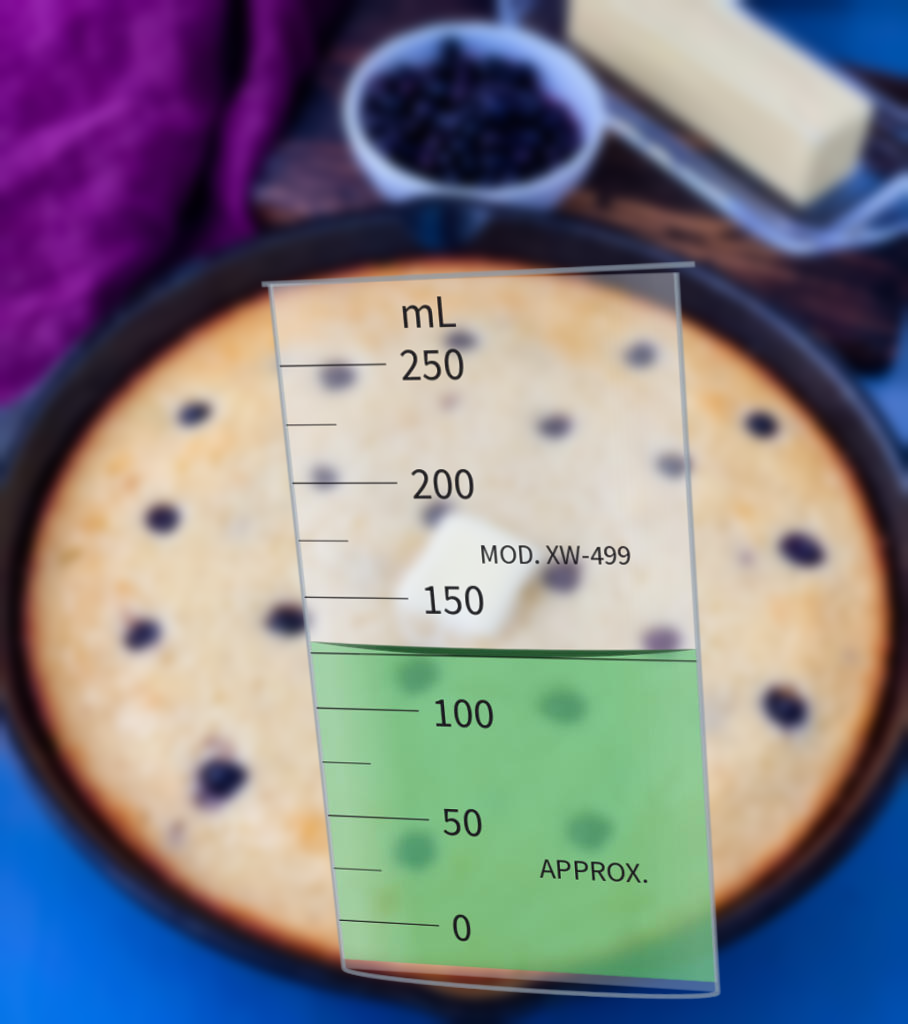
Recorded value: {"value": 125, "unit": "mL"}
